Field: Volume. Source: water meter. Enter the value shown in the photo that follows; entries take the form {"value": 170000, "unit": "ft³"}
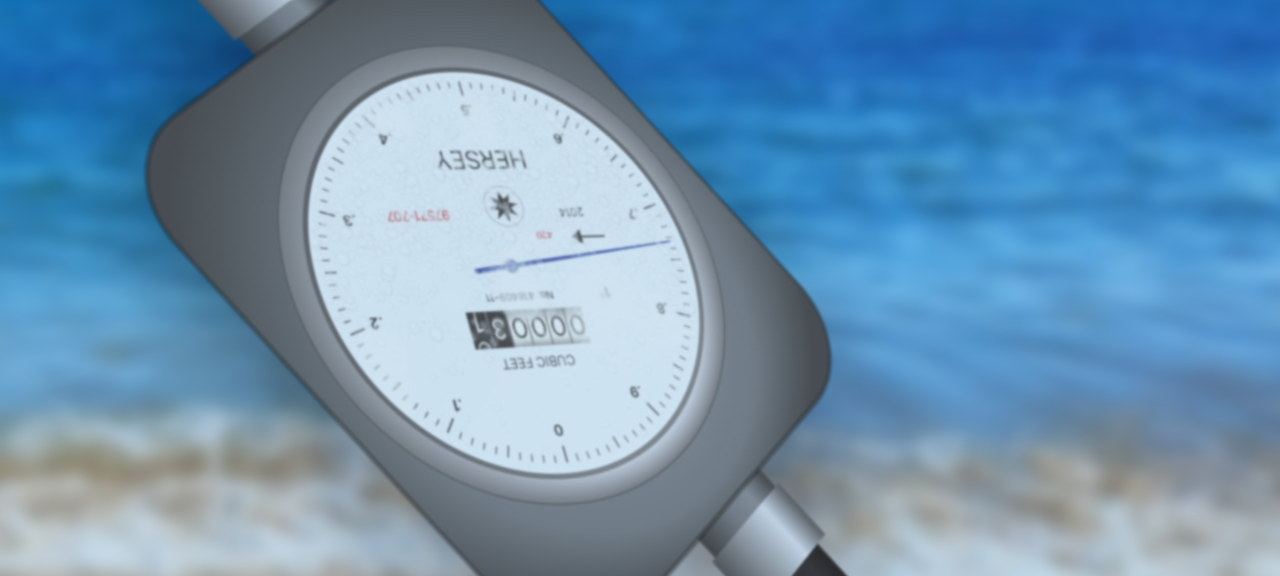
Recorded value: {"value": 30.73, "unit": "ft³"}
